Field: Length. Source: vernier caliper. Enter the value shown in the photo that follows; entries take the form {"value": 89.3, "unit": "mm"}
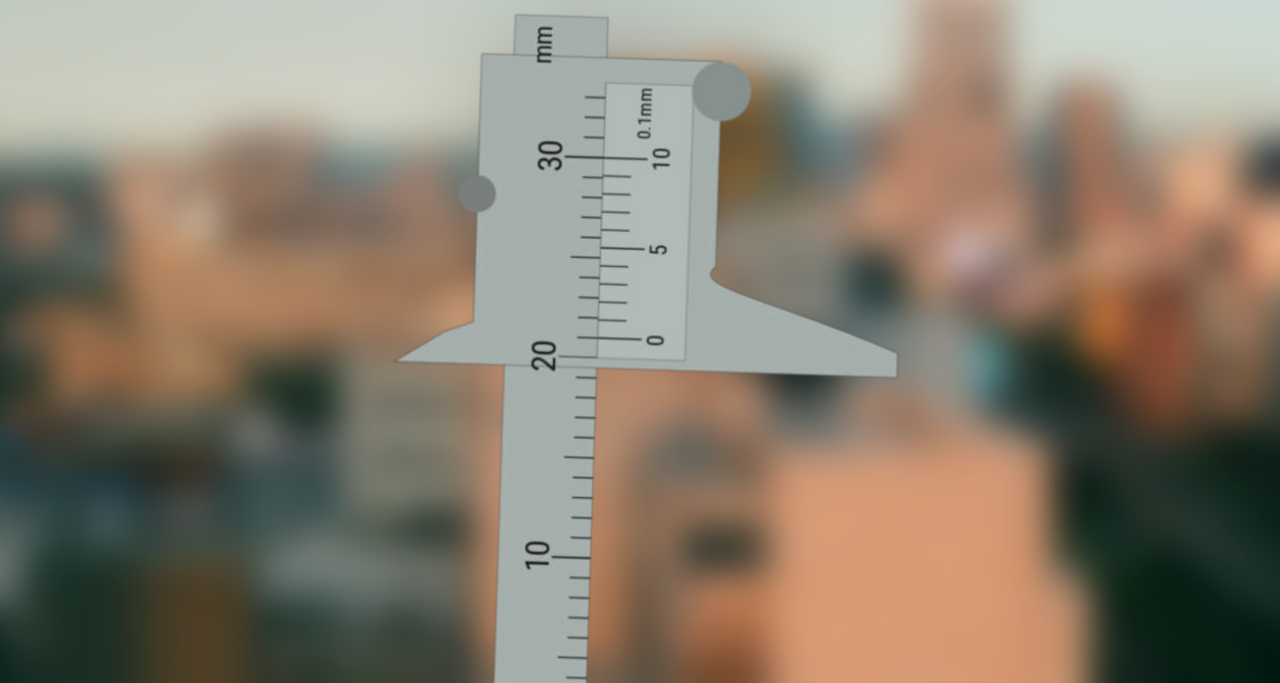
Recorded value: {"value": 21.0, "unit": "mm"}
